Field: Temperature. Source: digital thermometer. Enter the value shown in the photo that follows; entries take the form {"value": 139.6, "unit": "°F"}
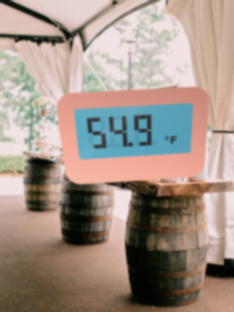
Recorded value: {"value": 54.9, "unit": "°F"}
